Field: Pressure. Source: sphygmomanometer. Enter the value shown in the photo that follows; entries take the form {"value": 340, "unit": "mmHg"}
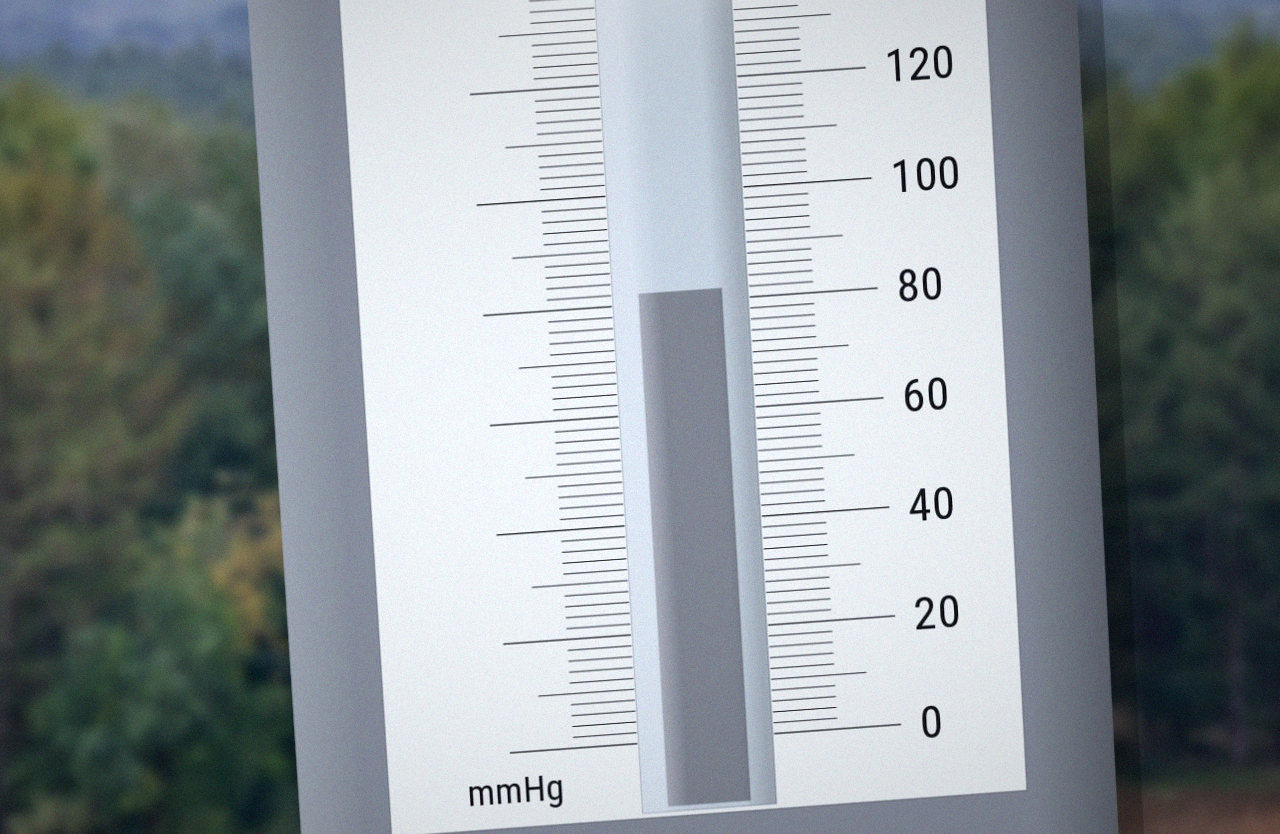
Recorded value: {"value": 82, "unit": "mmHg"}
